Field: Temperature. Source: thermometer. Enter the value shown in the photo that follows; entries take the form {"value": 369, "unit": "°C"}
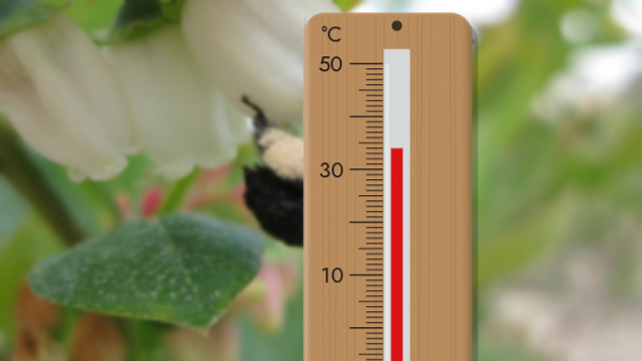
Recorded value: {"value": 34, "unit": "°C"}
